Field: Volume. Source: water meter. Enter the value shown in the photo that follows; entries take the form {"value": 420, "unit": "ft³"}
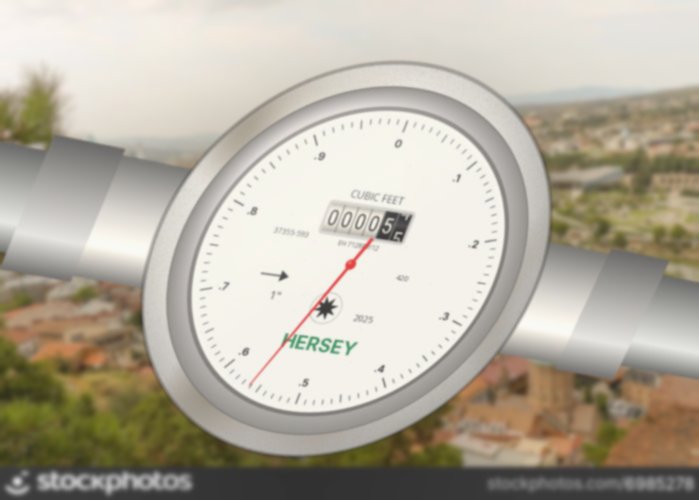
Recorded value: {"value": 54.56, "unit": "ft³"}
